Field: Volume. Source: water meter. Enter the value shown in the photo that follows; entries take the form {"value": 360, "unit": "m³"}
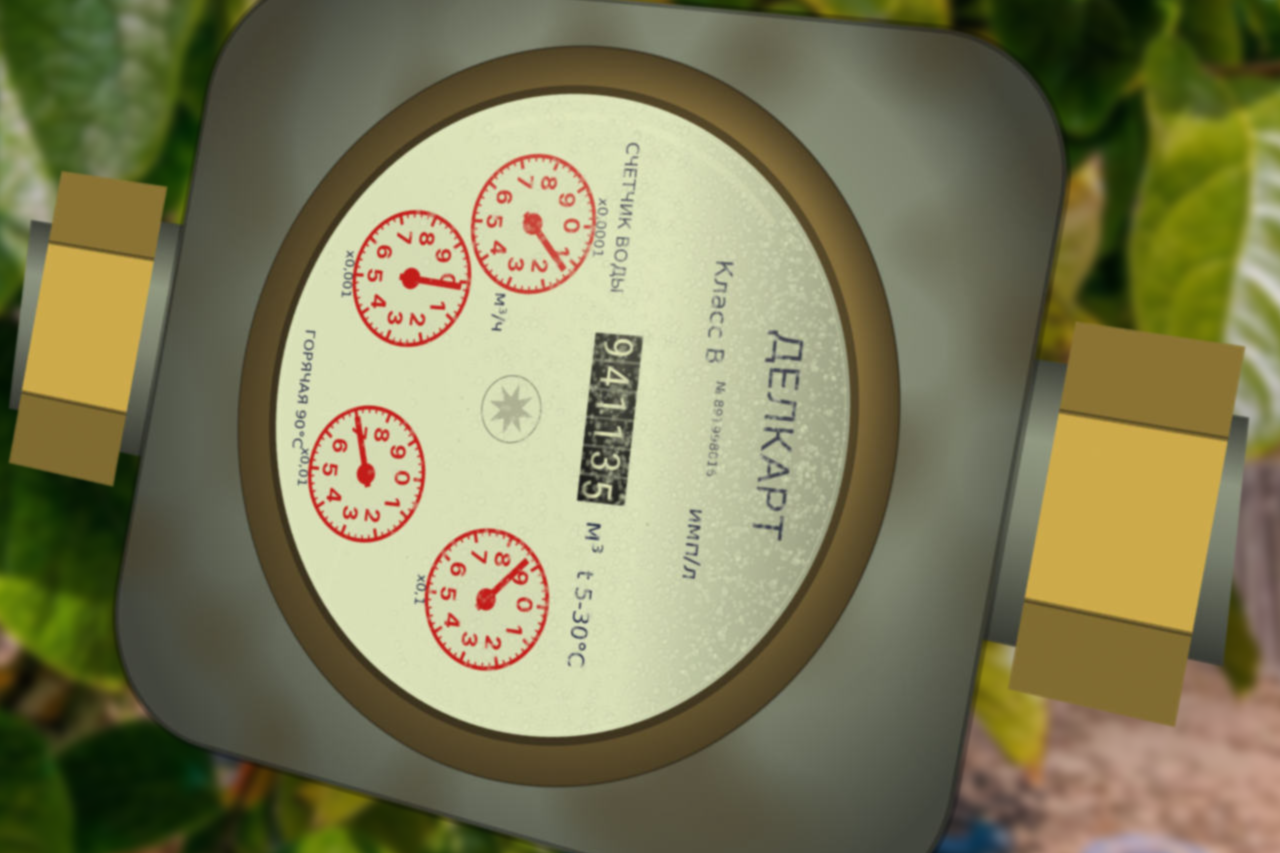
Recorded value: {"value": 941134.8701, "unit": "m³"}
